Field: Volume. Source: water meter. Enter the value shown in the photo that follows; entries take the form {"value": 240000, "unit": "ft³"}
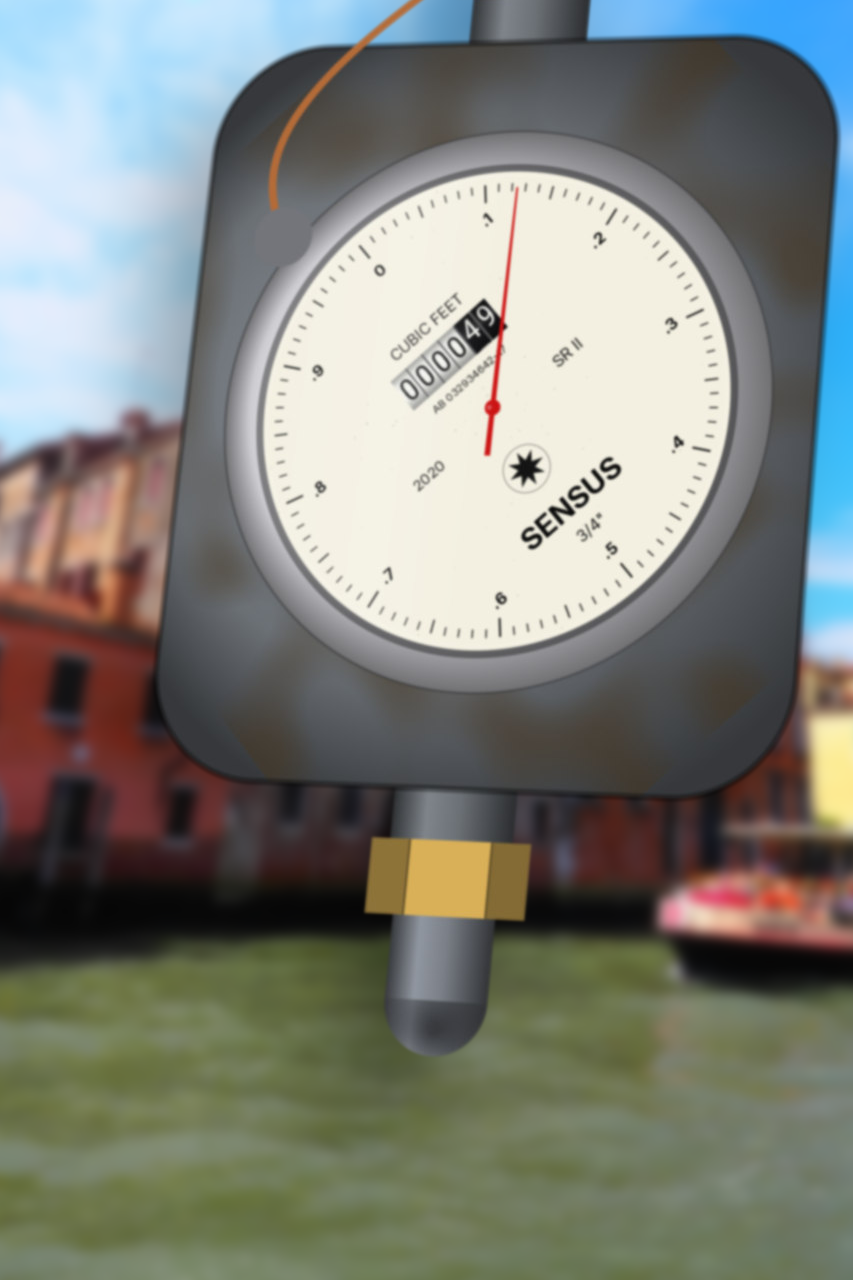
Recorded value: {"value": 49.12, "unit": "ft³"}
